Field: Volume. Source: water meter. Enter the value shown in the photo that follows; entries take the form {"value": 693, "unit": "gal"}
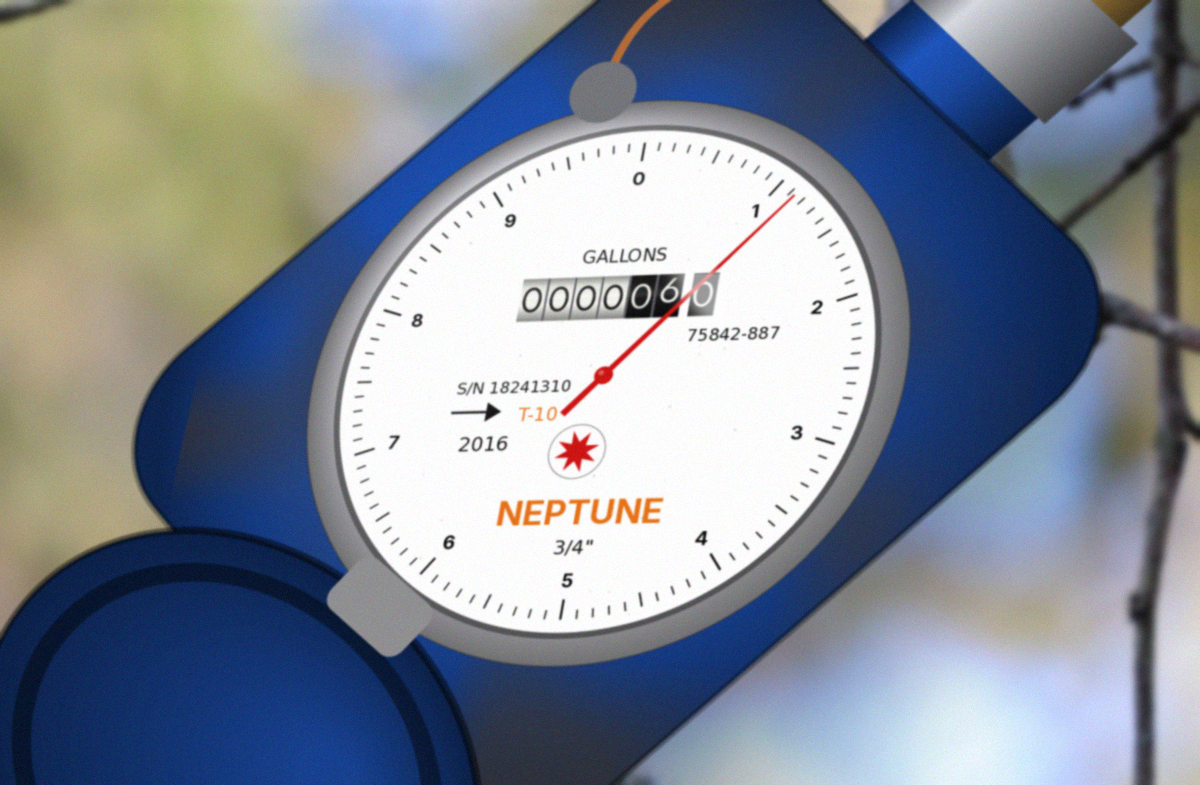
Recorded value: {"value": 61.1, "unit": "gal"}
